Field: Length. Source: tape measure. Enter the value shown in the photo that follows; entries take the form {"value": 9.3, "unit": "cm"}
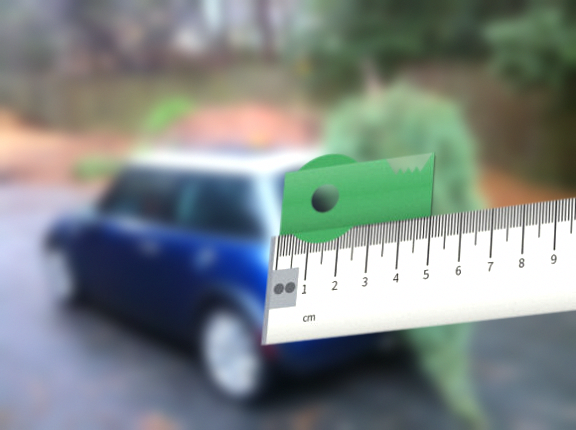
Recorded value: {"value": 5, "unit": "cm"}
